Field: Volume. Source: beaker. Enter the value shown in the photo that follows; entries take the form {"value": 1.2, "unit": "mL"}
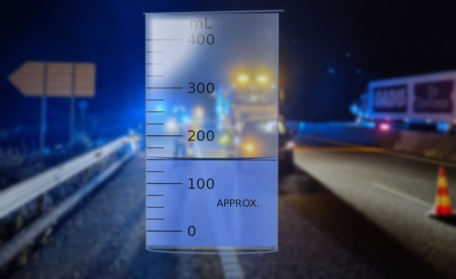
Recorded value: {"value": 150, "unit": "mL"}
